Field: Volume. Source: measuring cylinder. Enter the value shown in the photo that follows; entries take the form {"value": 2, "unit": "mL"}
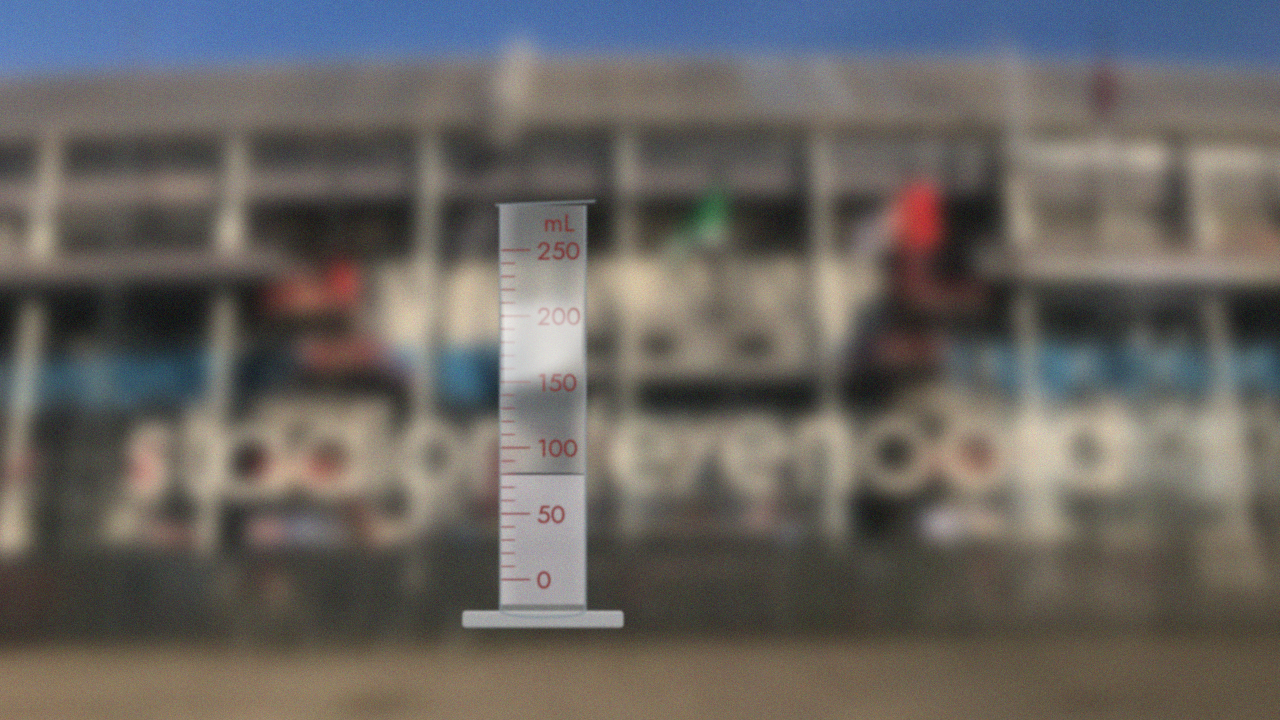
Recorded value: {"value": 80, "unit": "mL"}
